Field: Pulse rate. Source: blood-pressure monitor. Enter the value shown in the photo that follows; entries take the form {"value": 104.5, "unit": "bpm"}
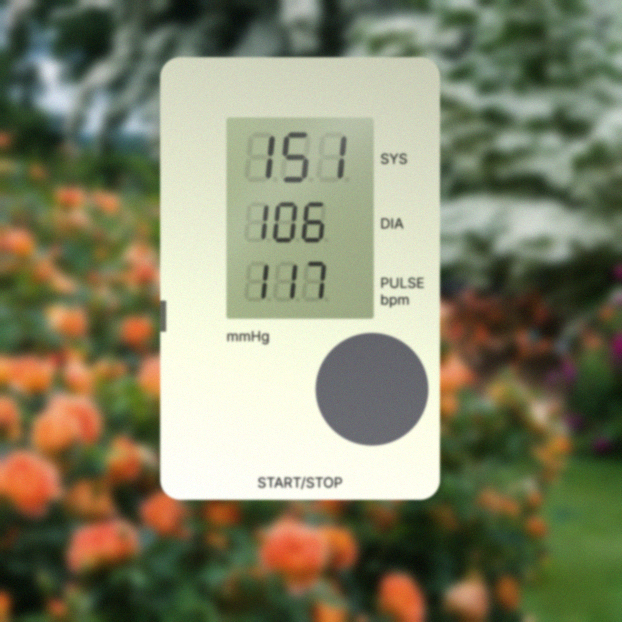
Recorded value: {"value": 117, "unit": "bpm"}
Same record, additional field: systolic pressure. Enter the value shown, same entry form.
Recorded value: {"value": 151, "unit": "mmHg"}
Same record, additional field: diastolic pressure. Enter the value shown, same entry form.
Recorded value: {"value": 106, "unit": "mmHg"}
